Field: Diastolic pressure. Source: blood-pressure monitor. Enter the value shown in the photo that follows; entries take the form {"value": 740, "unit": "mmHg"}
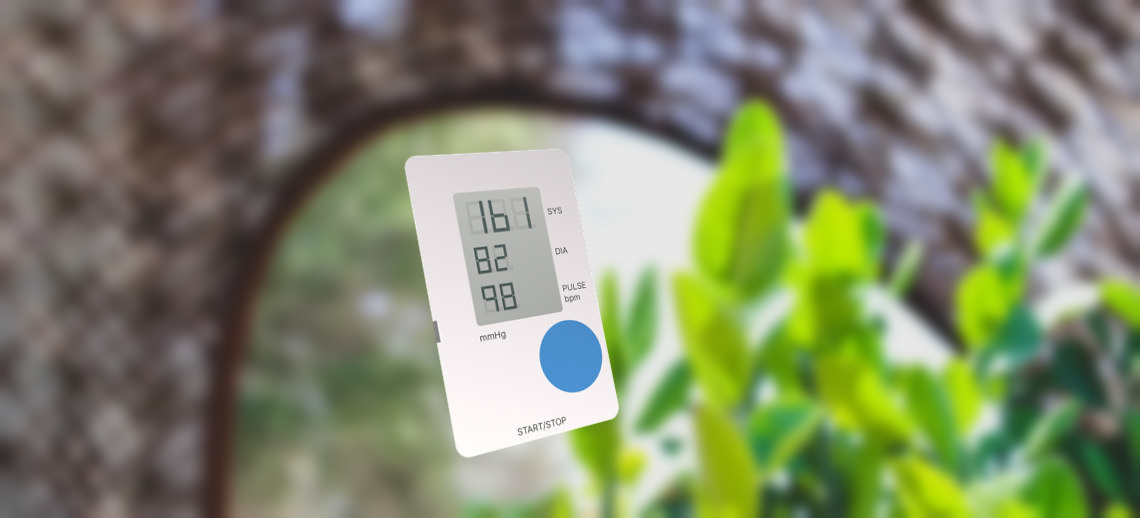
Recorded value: {"value": 82, "unit": "mmHg"}
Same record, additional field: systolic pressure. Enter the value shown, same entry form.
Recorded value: {"value": 161, "unit": "mmHg"}
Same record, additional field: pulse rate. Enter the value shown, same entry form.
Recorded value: {"value": 98, "unit": "bpm"}
